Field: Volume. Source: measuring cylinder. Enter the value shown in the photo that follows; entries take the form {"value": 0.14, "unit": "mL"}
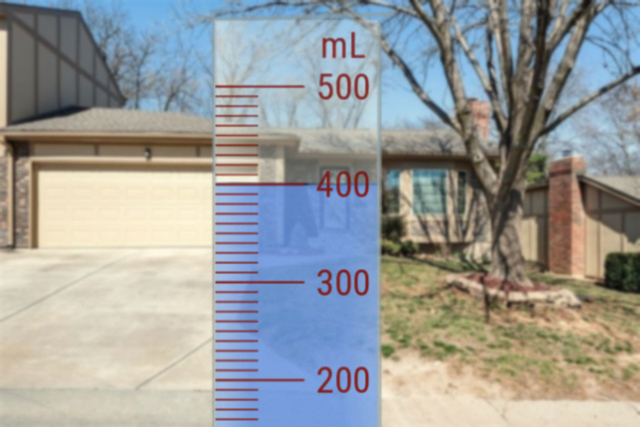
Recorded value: {"value": 400, "unit": "mL"}
